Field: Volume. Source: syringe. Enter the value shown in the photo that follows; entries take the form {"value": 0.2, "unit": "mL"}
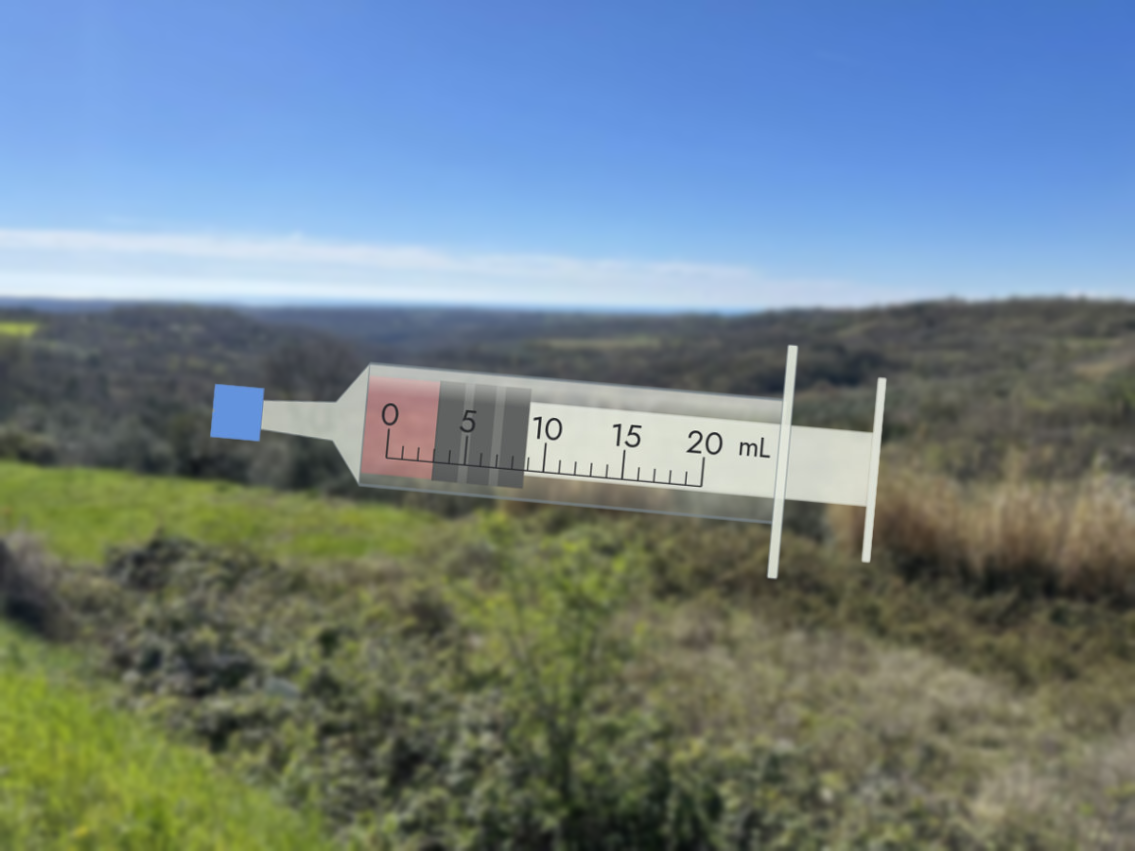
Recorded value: {"value": 3, "unit": "mL"}
